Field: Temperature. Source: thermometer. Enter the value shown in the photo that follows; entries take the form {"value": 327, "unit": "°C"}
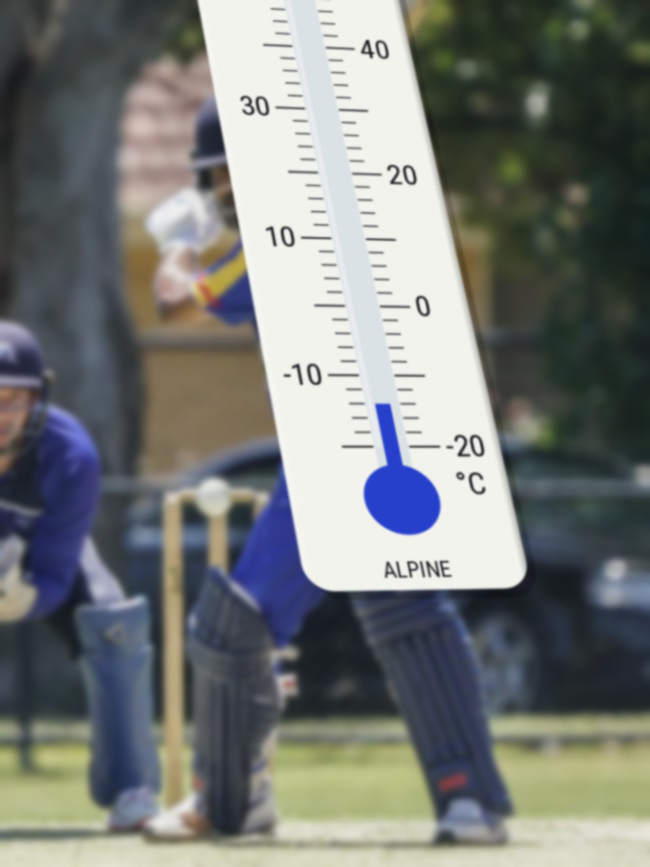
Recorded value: {"value": -14, "unit": "°C"}
